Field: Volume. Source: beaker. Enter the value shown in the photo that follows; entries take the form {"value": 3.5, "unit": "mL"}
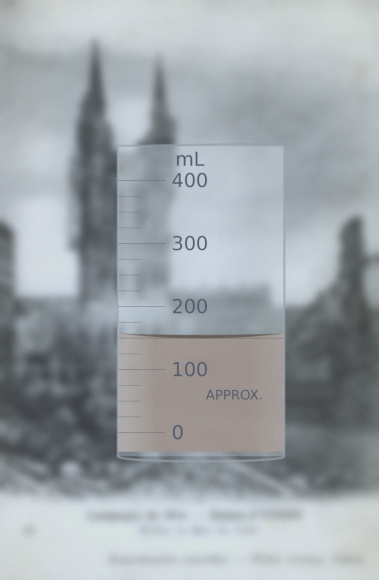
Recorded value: {"value": 150, "unit": "mL"}
